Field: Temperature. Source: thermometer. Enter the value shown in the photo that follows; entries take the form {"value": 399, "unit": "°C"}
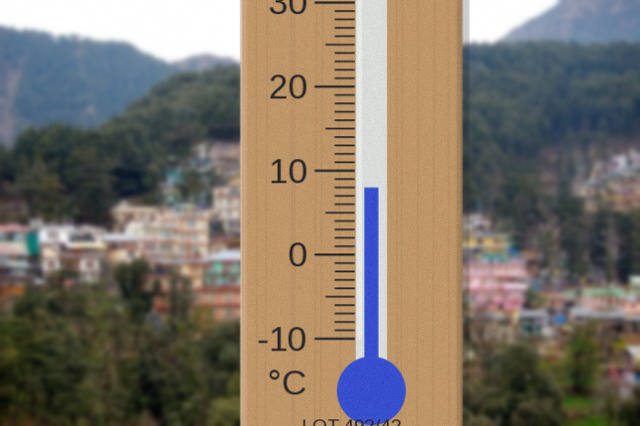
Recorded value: {"value": 8, "unit": "°C"}
